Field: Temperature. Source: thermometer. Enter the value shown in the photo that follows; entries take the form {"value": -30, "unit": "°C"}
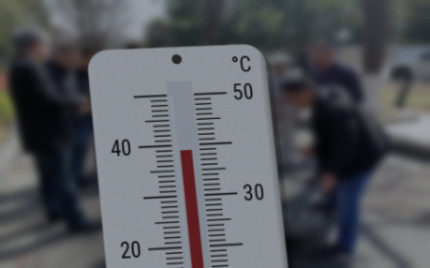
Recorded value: {"value": 39, "unit": "°C"}
